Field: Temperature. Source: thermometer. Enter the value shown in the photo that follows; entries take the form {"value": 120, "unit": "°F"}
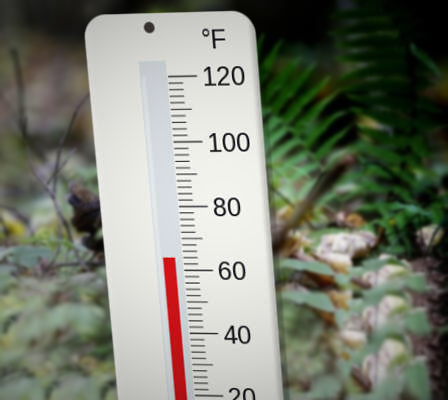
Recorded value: {"value": 64, "unit": "°F"}
